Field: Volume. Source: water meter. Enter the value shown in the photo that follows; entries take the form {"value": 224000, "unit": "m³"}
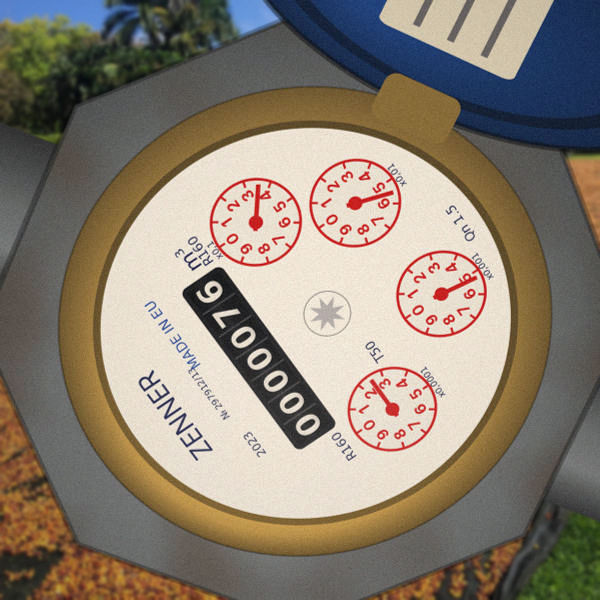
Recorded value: {"value": 76.3552, "unit": "m³"}
